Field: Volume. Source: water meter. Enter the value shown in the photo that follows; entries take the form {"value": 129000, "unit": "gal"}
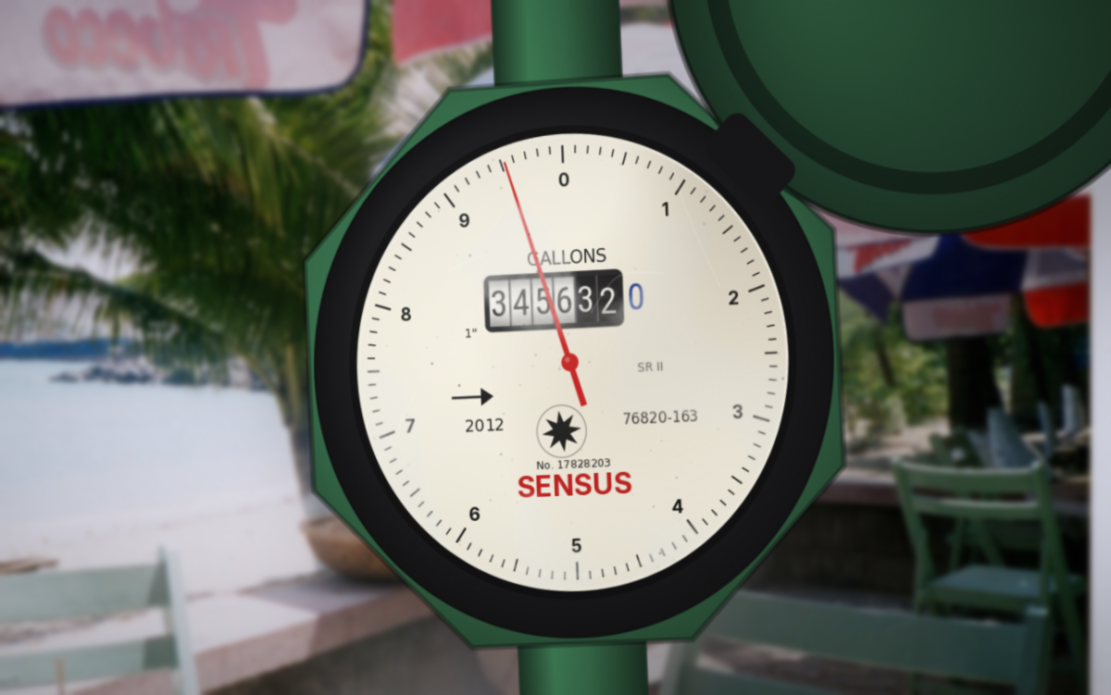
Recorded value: {"value": 3456319.5, "unit": "gal"}
